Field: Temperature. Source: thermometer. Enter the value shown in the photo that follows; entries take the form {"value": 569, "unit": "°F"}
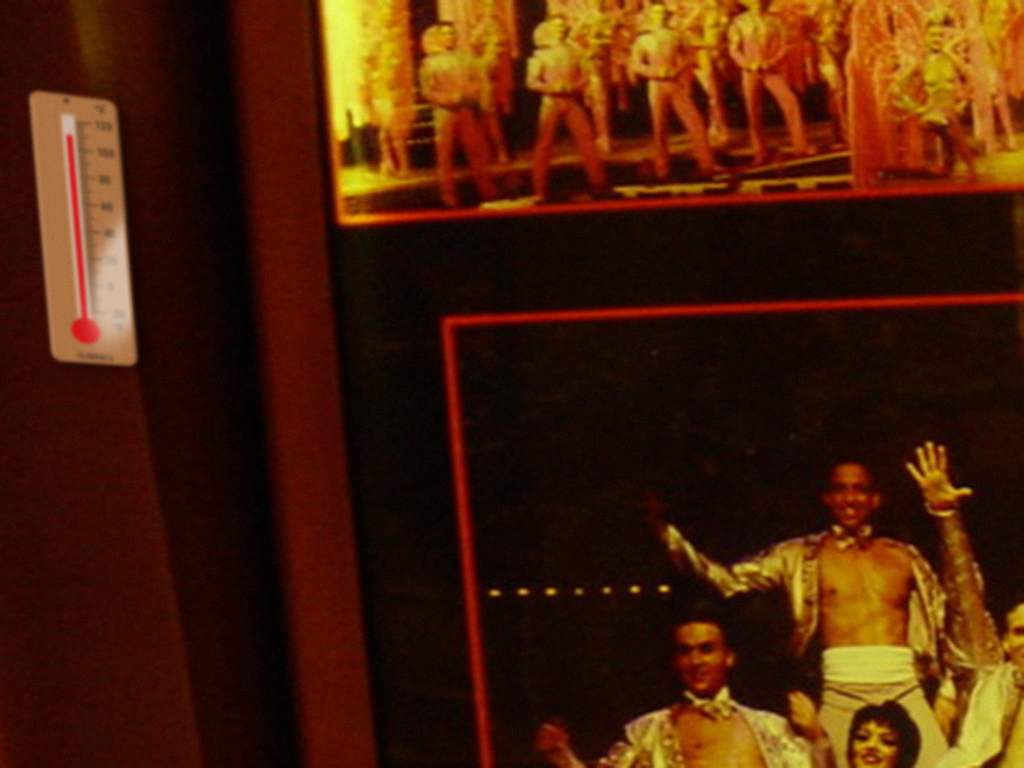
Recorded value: {"value": 110, "unit": "°F"}
